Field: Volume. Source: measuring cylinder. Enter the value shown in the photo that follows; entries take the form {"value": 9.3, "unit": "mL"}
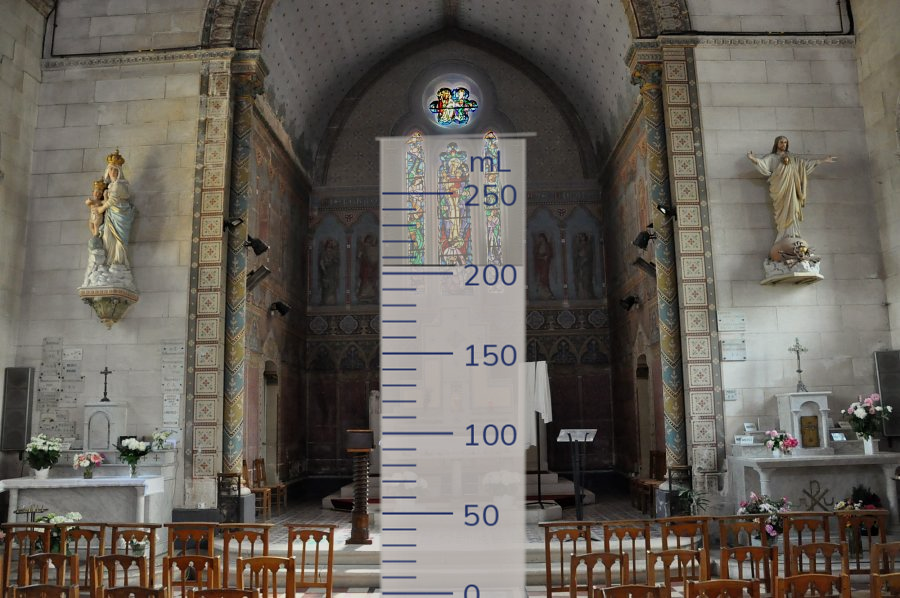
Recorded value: {"value": 205, "unit": "mL"}
